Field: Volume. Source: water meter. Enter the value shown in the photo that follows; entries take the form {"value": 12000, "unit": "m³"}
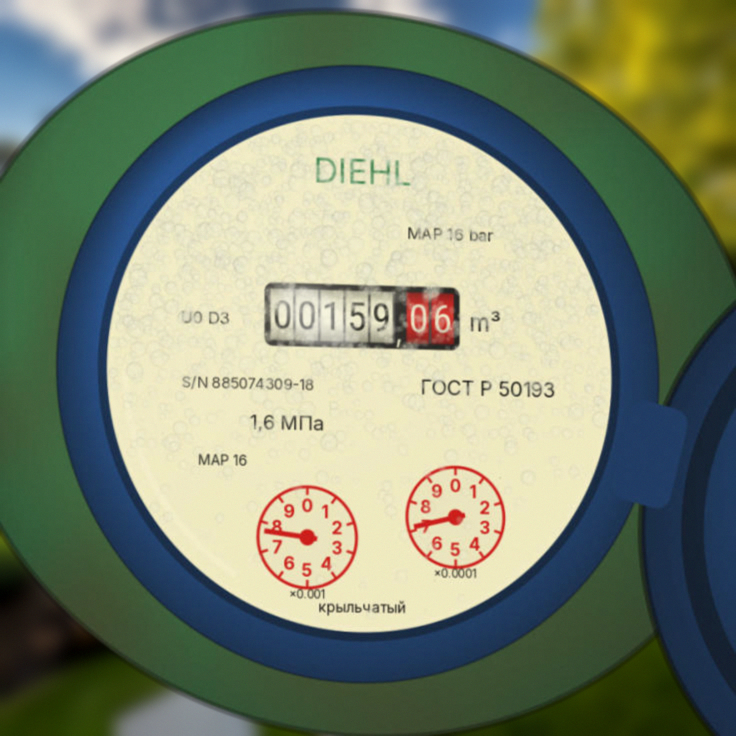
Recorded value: {"value": 159.0677, "unit": "m³"}
